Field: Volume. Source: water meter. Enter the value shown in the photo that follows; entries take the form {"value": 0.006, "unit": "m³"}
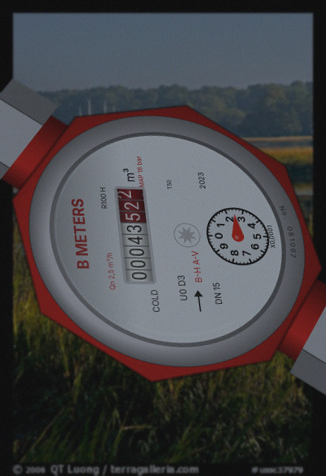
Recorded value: {"value": 43.5222, "unit": "m³"}
